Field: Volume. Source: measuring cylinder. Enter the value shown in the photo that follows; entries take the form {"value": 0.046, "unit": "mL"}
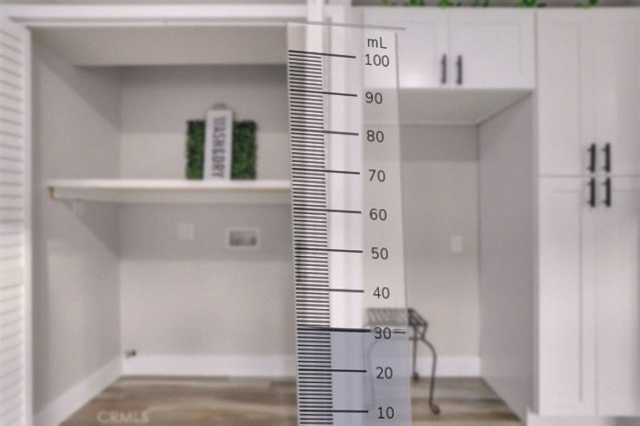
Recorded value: {"value": 30, "unit": "mL"}
